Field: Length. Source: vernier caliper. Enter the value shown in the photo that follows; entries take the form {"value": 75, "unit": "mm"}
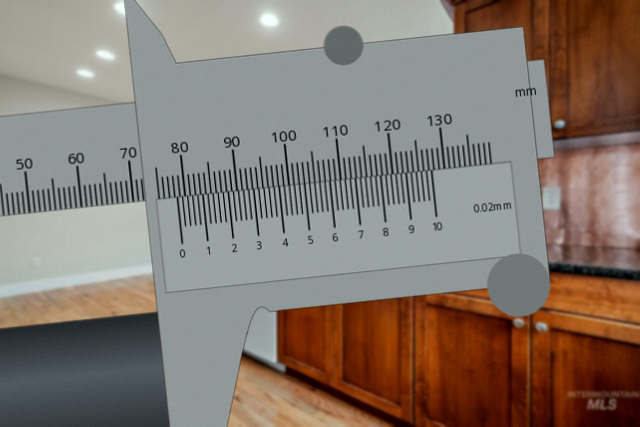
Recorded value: {"value": 78.5, "unit": "mm"}
